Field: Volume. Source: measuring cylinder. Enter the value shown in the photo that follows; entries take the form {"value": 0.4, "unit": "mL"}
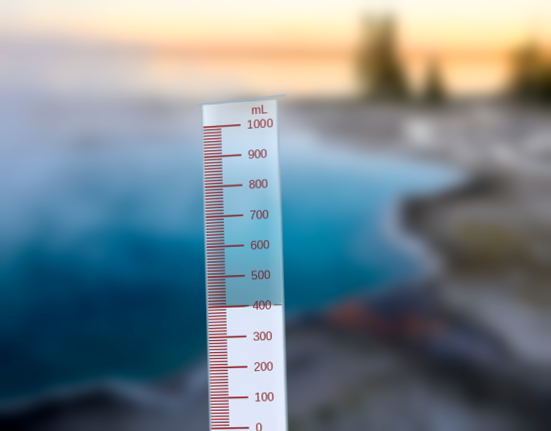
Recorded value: {"value": 400, "unit": "mL"}
